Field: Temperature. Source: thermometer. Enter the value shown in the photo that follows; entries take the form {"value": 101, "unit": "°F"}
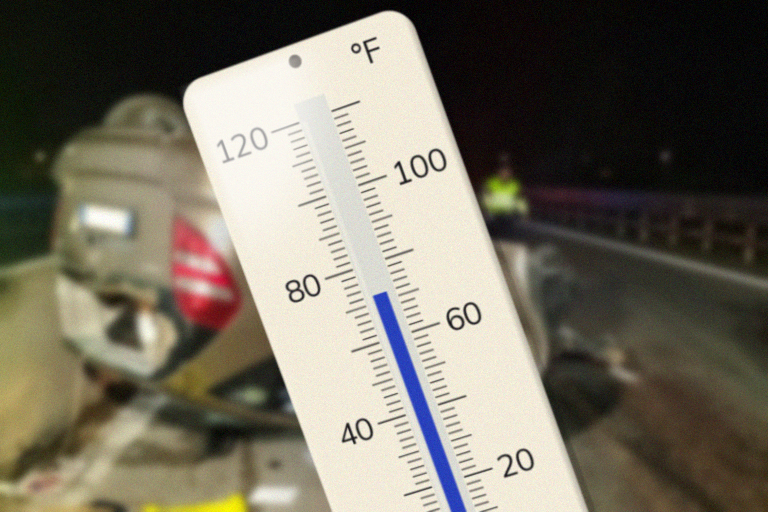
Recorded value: {"value": 72, "unit": "°F"}
